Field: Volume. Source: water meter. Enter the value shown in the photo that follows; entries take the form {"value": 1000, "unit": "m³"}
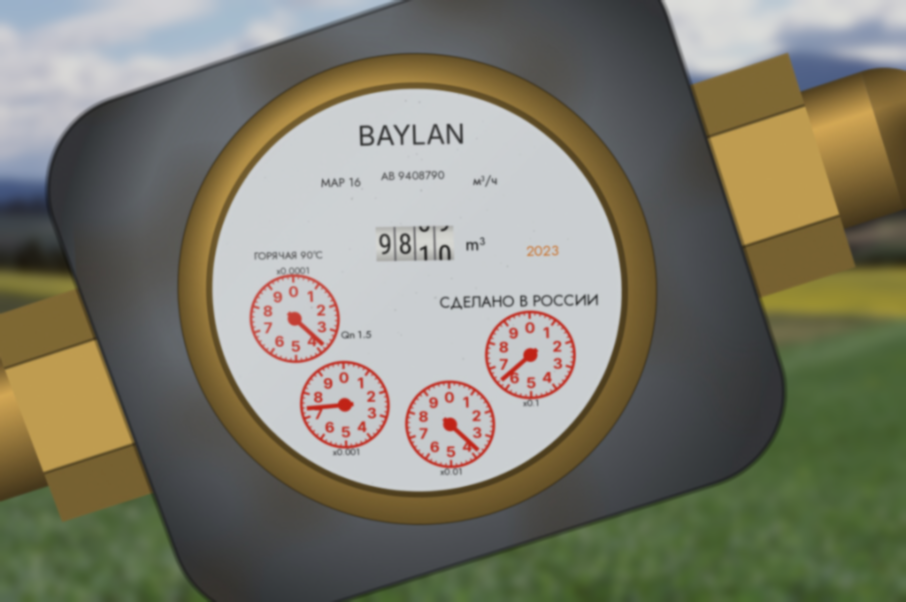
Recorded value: {"value": 9809.6373, "unit": "m³"}
